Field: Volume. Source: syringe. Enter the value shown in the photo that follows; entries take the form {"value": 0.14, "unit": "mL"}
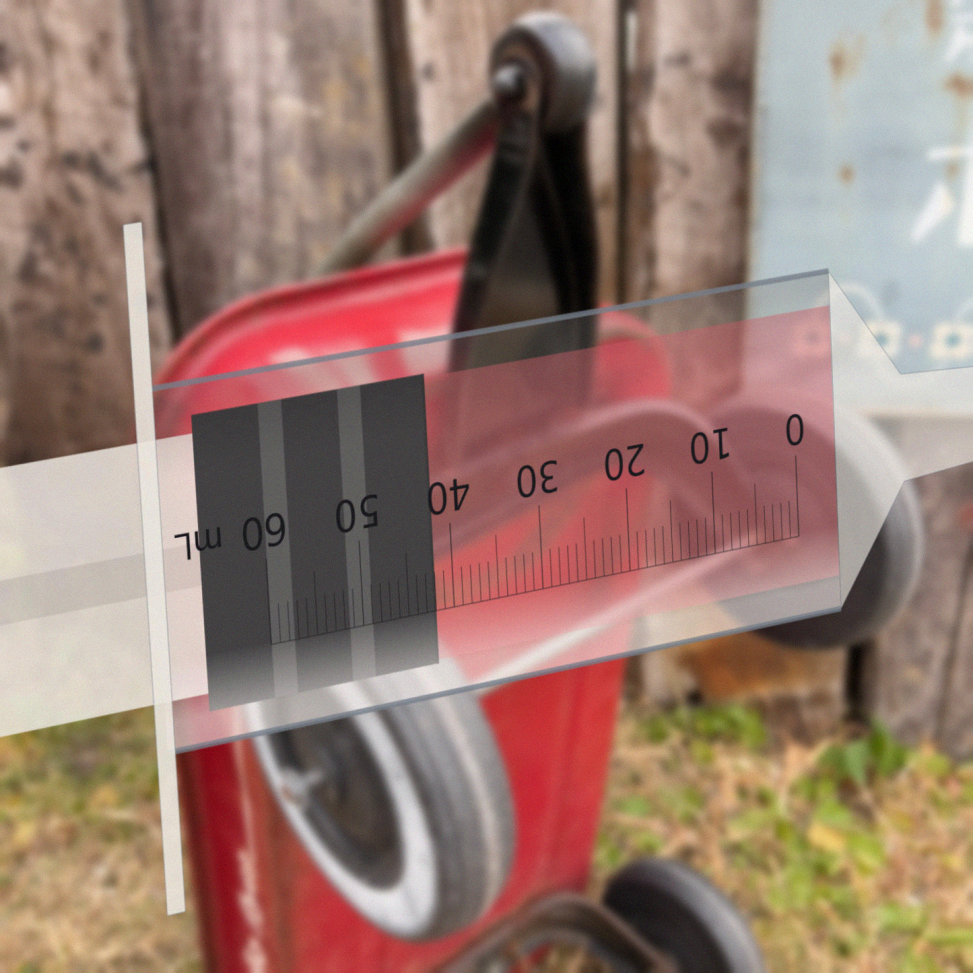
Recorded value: {"value": 42, "unit": "mL"}
